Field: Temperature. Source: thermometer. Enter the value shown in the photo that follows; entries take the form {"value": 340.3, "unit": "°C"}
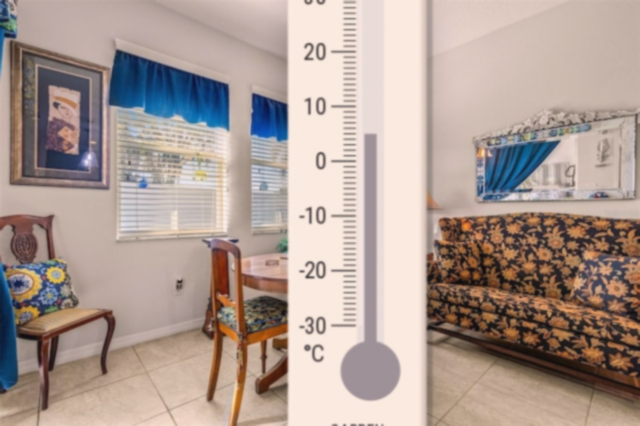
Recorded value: {"value": 5, "unit": "°C"}
